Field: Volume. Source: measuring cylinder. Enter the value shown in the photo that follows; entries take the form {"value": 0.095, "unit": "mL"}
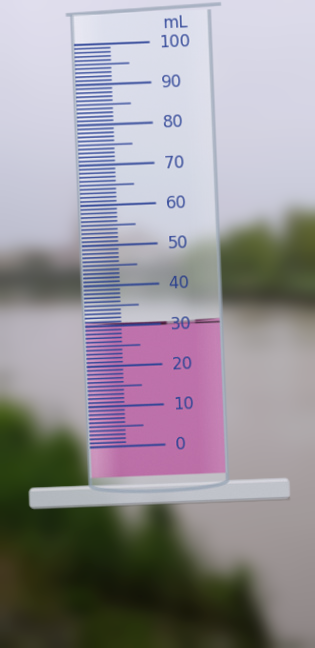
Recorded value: {"value": 30, "unit": "mL"}
